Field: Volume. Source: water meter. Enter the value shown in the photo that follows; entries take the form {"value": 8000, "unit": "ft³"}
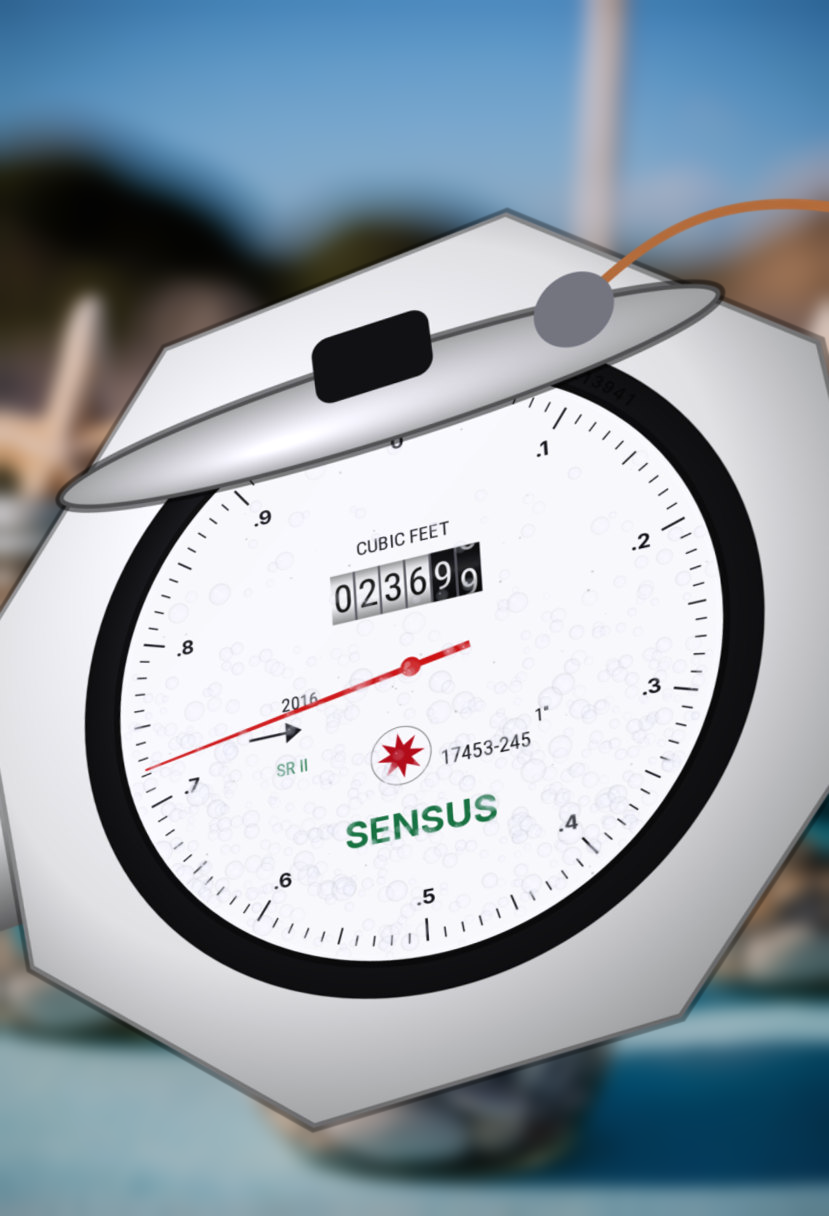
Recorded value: {"value": 23698.72, "unit": "ft³"}
